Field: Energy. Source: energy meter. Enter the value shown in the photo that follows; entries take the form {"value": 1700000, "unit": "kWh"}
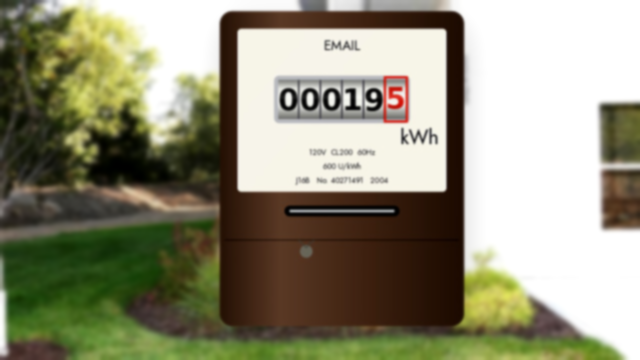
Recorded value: {"value": 19.5, "unit": "kWh"}
